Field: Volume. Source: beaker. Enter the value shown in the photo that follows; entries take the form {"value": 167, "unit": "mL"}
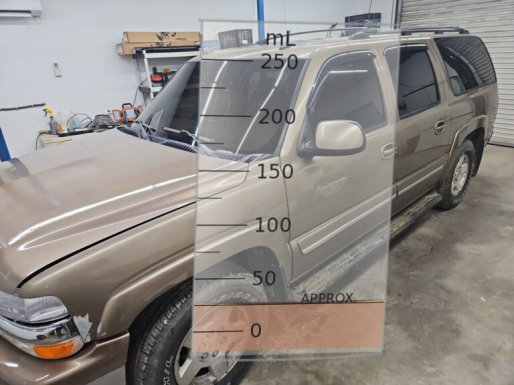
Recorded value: {"value": 25, "unit": "mL"}
